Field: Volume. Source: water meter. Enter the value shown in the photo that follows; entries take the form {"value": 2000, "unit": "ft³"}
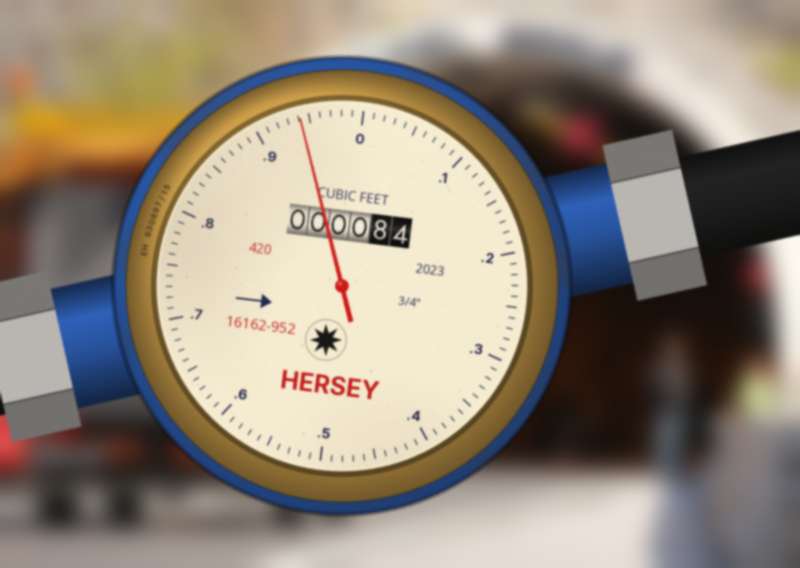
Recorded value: {"value": 83.94, "unit": "ft³"}
